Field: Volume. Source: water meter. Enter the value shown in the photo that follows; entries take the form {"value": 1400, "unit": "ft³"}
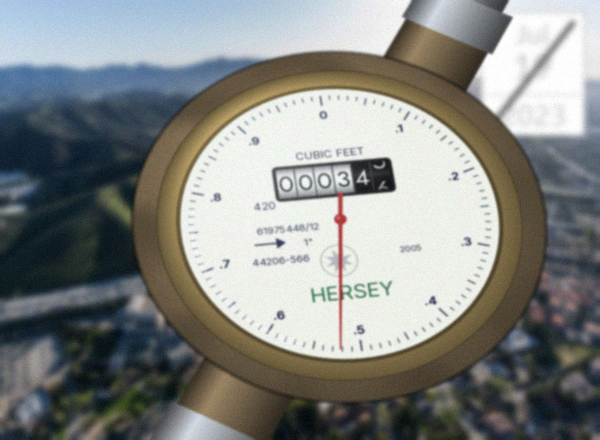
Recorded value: {"value": 345.52, "unit": "ft³"}
